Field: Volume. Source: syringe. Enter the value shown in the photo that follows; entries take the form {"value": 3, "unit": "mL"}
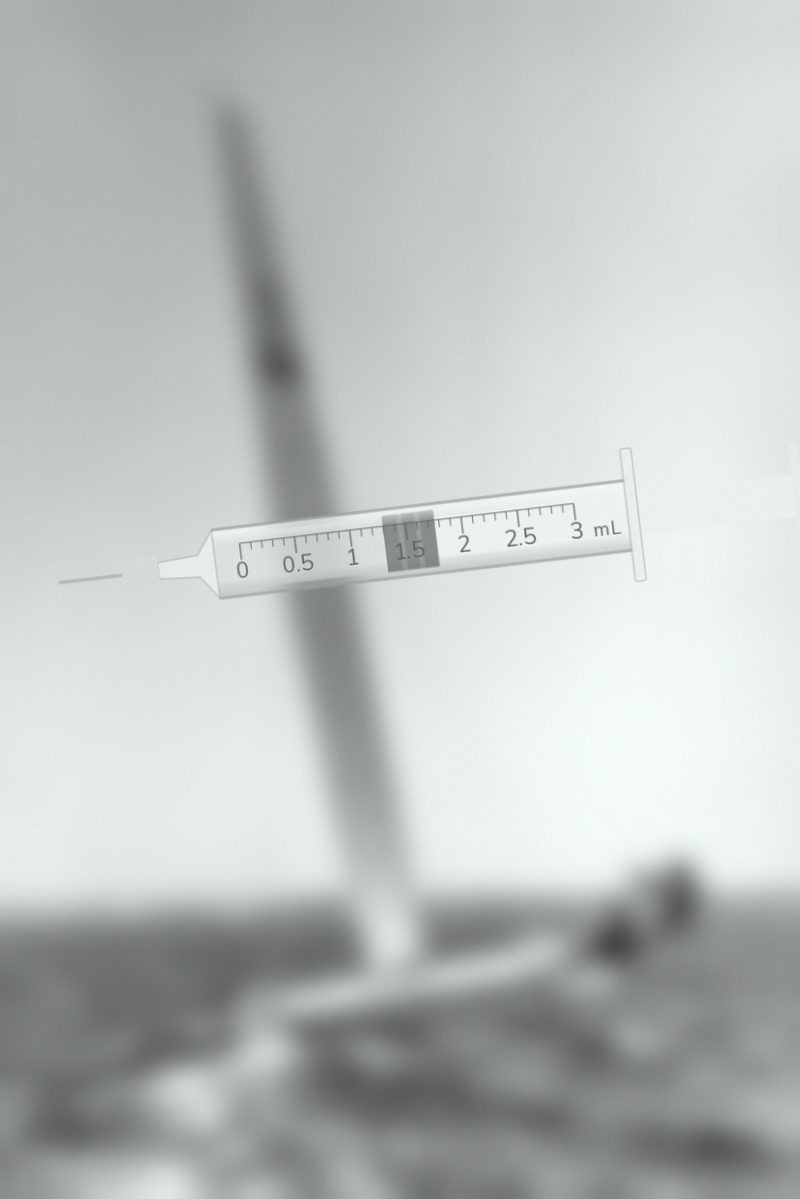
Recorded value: {"value": 1.3, "unit": "mL"}
